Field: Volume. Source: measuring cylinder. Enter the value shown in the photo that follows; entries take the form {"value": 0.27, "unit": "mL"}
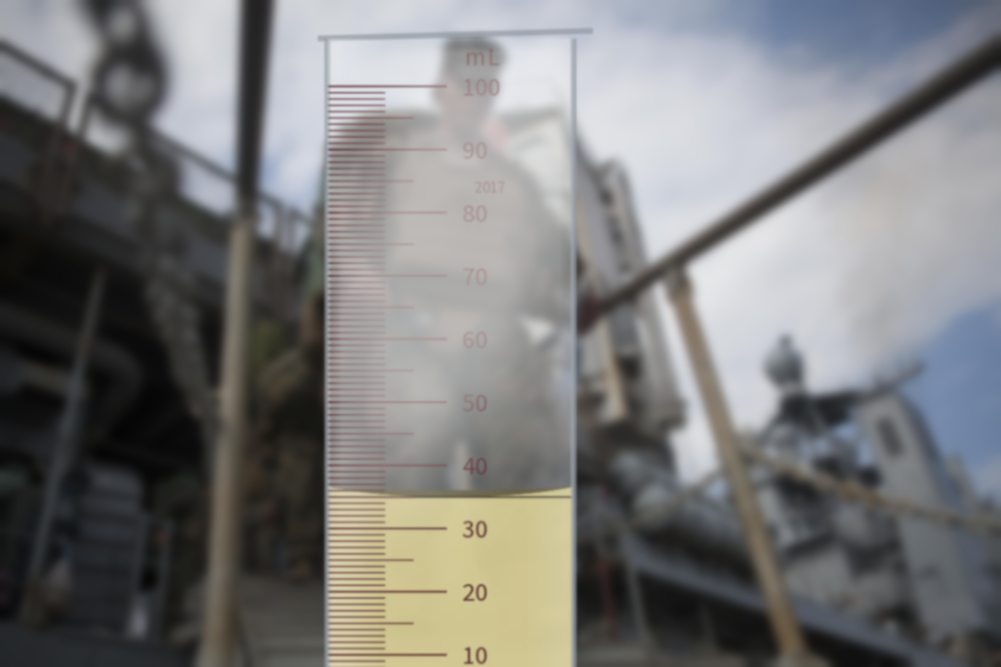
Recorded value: {"value": 35, "unit": "mL"}
